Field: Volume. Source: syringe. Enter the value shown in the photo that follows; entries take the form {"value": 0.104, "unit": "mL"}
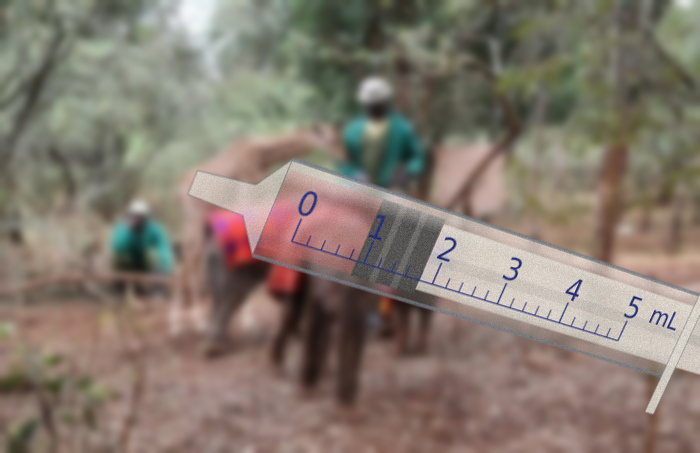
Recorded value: {"value": 0.9, "unit": "mL"}
